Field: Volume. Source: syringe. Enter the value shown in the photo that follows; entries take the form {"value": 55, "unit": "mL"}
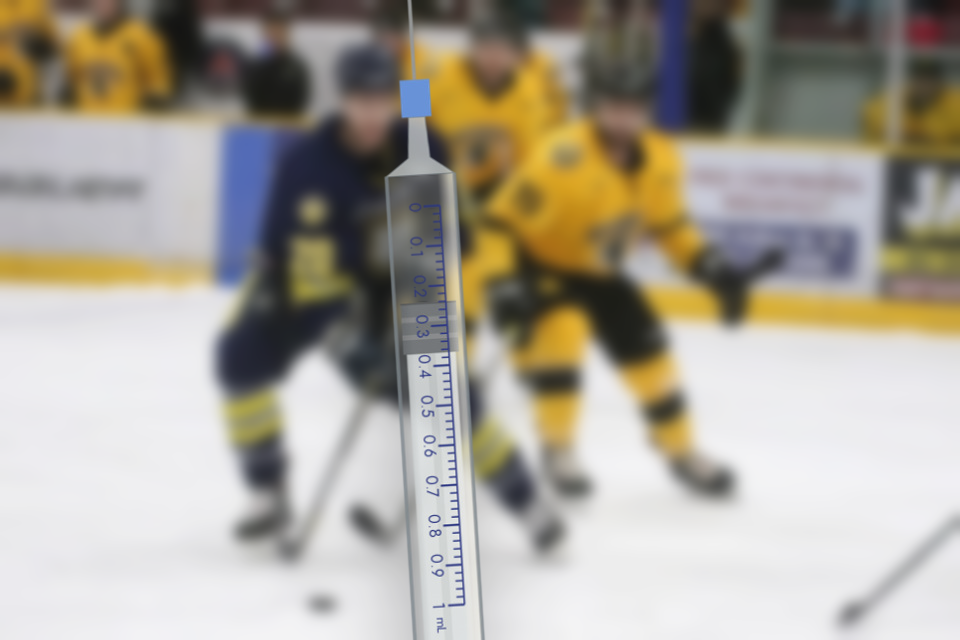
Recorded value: {"value": 0.24, "unit": "mL"}
